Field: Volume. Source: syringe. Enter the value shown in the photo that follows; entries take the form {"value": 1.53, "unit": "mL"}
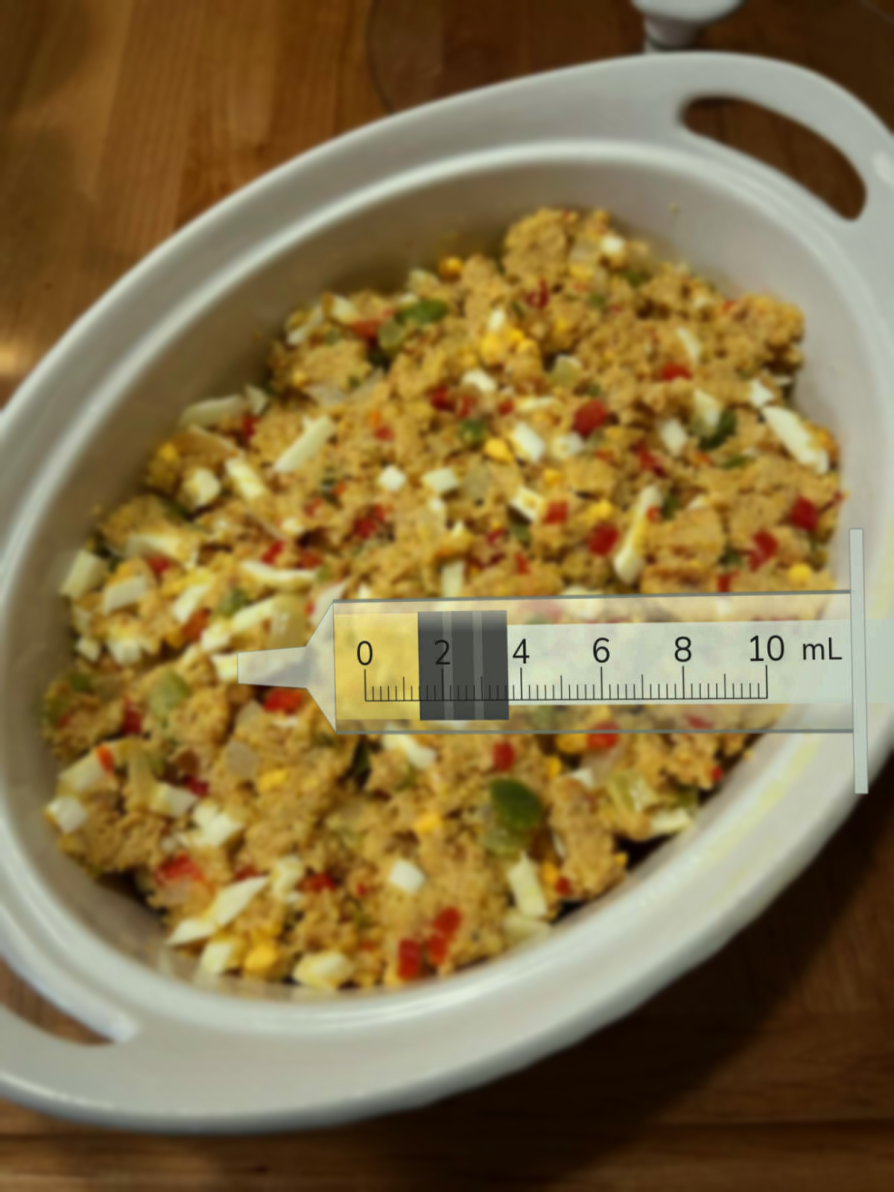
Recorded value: {"value": 1.4, "unit": "mL"}
